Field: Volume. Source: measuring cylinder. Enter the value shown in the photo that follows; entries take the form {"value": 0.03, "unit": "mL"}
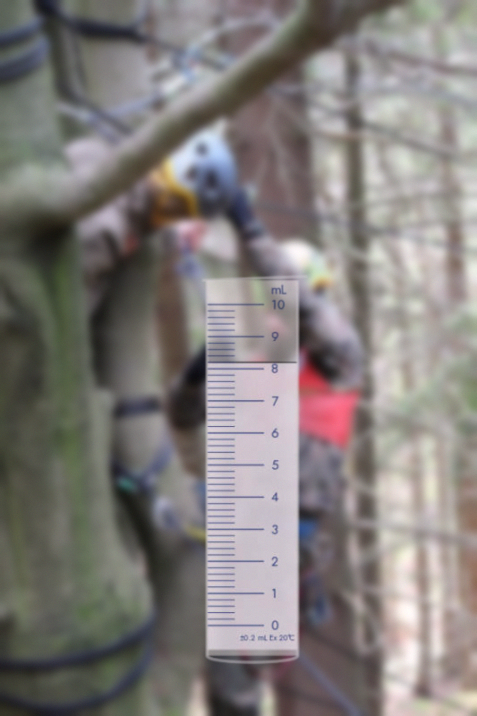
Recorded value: {"value": 8.2, "unit": "mL"}
